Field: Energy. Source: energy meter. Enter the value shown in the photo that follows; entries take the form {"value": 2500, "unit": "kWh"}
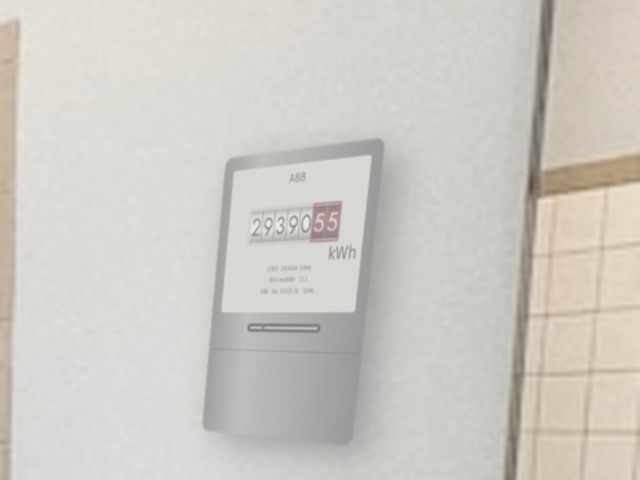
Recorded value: {"value": 29390.55, "unit": "kWh"}
